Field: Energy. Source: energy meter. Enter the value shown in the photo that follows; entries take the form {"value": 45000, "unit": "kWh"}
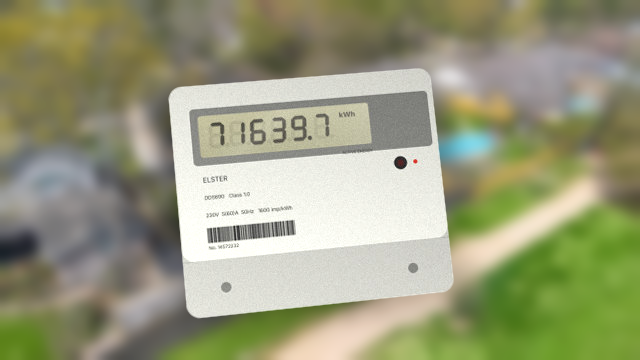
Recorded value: {"value": 71639.7, "unit": "kWh"}
